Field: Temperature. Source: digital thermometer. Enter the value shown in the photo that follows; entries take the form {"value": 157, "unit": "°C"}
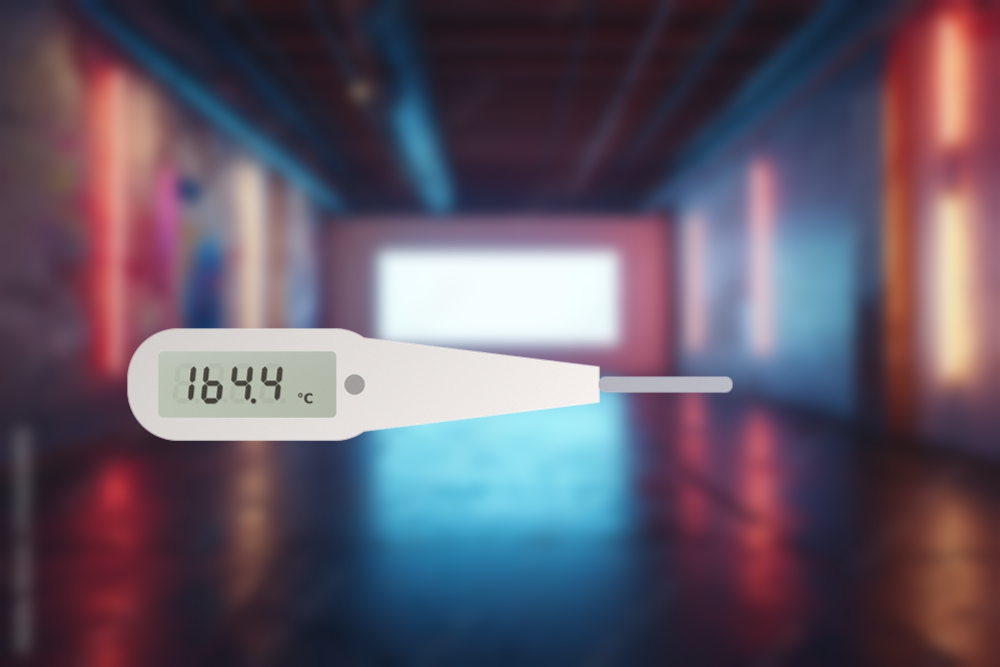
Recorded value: {"value": 164.4, "unit": "°C"}
